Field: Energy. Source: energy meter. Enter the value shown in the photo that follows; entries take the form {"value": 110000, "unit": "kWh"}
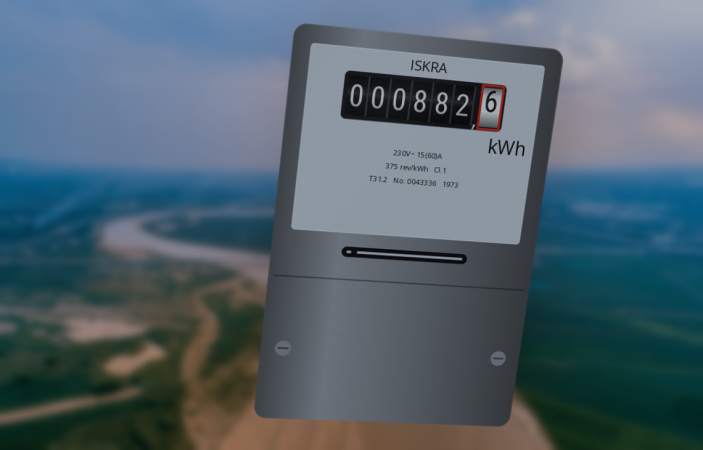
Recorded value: {"value": 882.6, "unit": "kWh"}
